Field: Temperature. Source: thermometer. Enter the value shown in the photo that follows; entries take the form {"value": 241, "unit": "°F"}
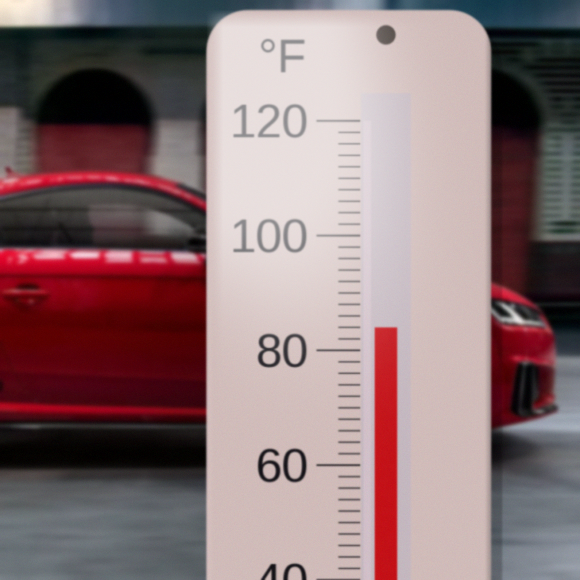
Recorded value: {"value": 84, "unit": "°F"}
